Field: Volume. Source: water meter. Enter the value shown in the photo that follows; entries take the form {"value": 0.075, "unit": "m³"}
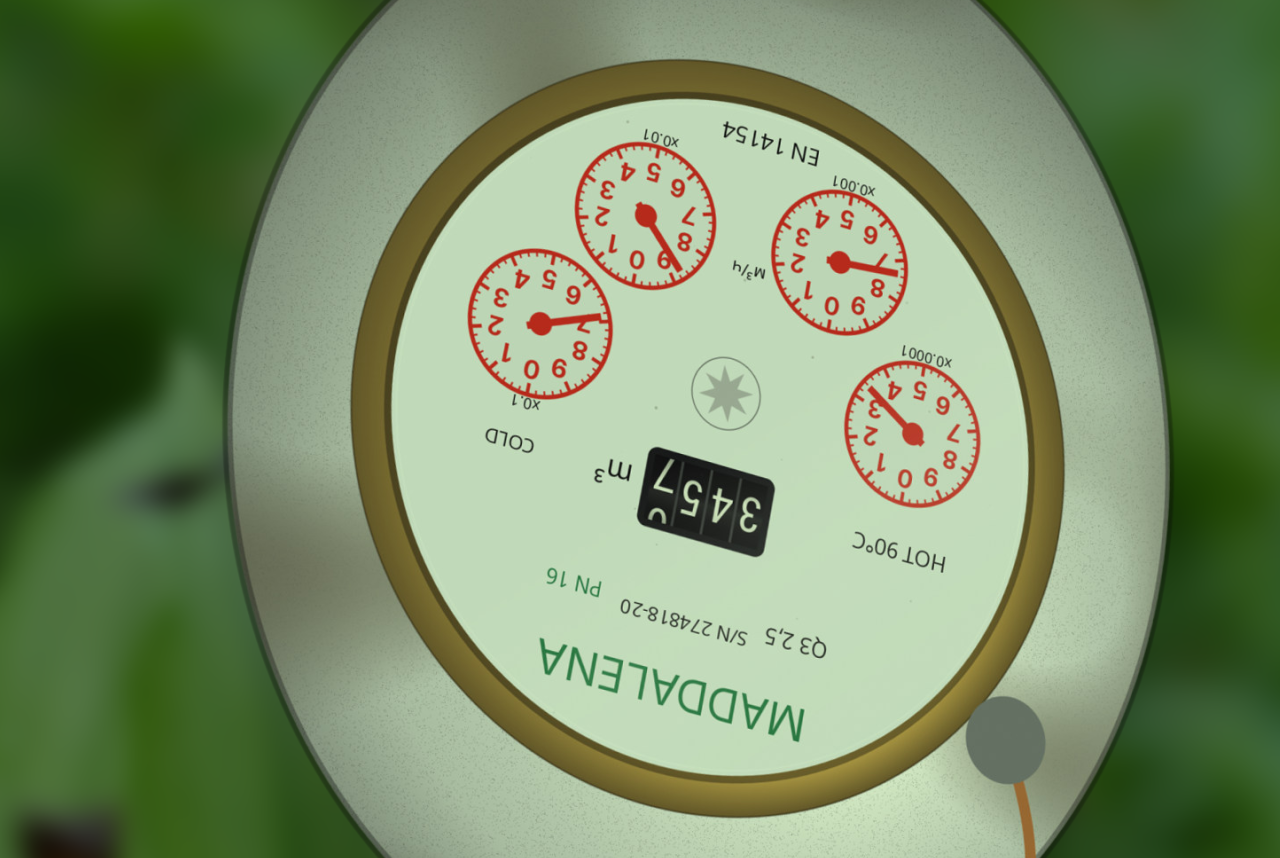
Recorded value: {"value": 3456.6873, "unit": "m³"}
